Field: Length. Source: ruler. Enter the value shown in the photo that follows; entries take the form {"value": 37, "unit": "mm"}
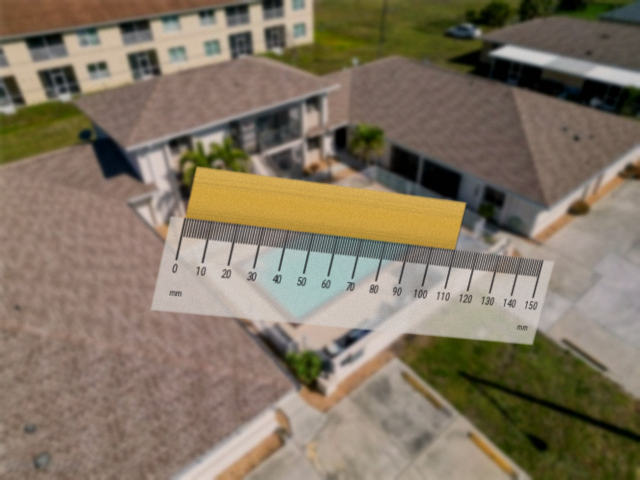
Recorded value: {"value": 110, "unit": "mm"}
